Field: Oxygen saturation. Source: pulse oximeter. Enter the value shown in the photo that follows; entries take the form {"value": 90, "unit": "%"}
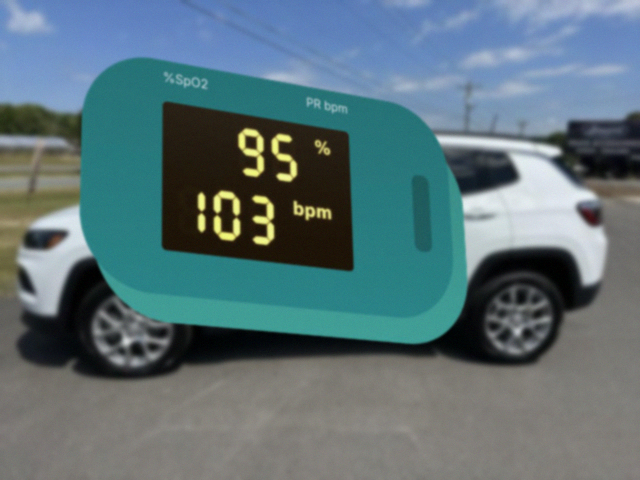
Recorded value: {"value": 95, "unit": "%"}
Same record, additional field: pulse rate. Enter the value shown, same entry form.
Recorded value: {"value": 103, "unit": "bpm"}
